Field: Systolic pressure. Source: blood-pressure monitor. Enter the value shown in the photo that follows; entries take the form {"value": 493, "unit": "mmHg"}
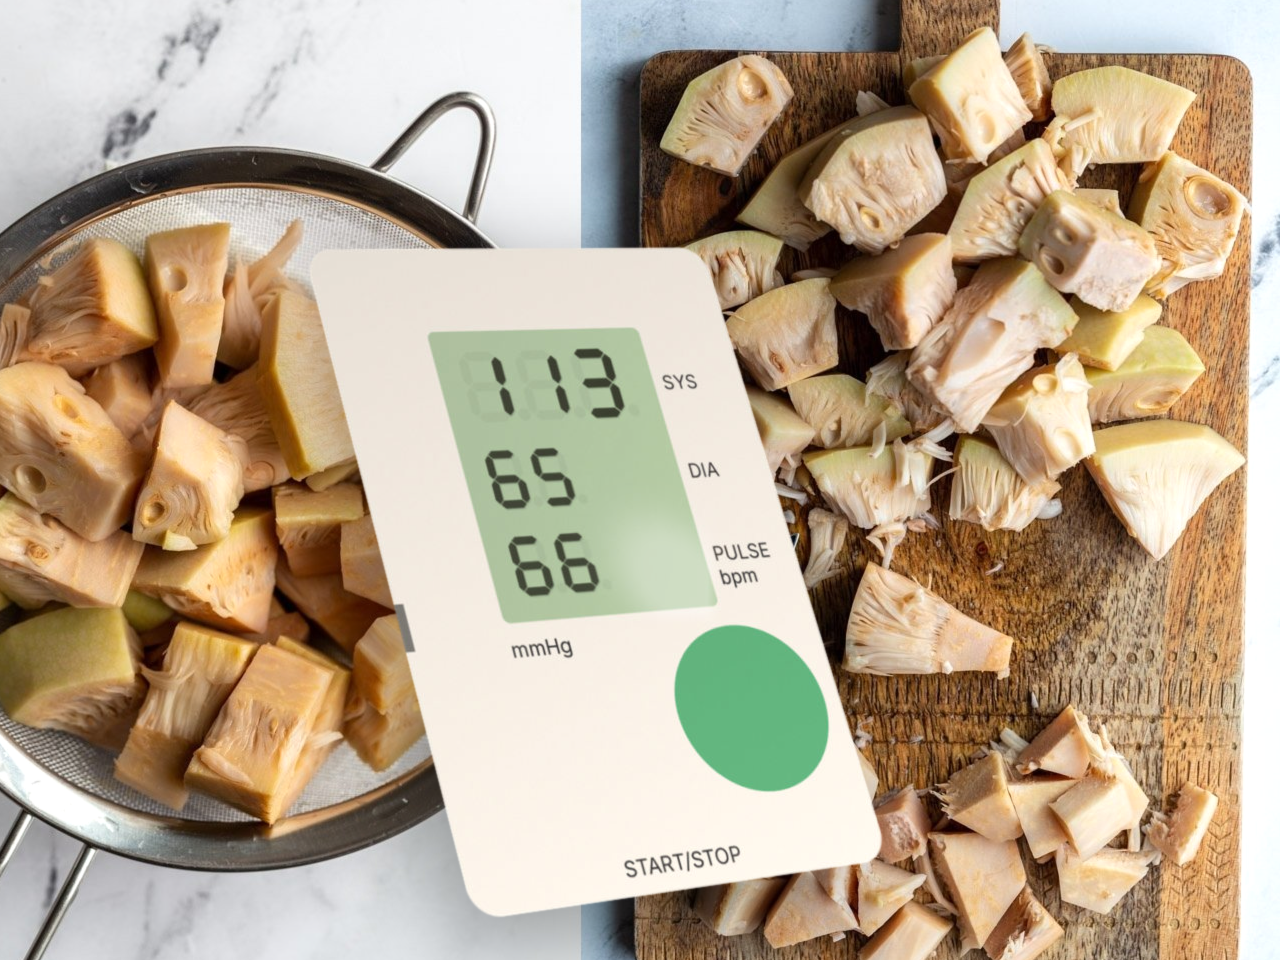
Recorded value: {"value": 113, "unit": "mmHg"}
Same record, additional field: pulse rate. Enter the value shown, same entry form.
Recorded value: {"value": 66, "unit": "bpm"}
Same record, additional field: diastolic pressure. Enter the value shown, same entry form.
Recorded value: {"value": 65, "unit": "mmHg"}
